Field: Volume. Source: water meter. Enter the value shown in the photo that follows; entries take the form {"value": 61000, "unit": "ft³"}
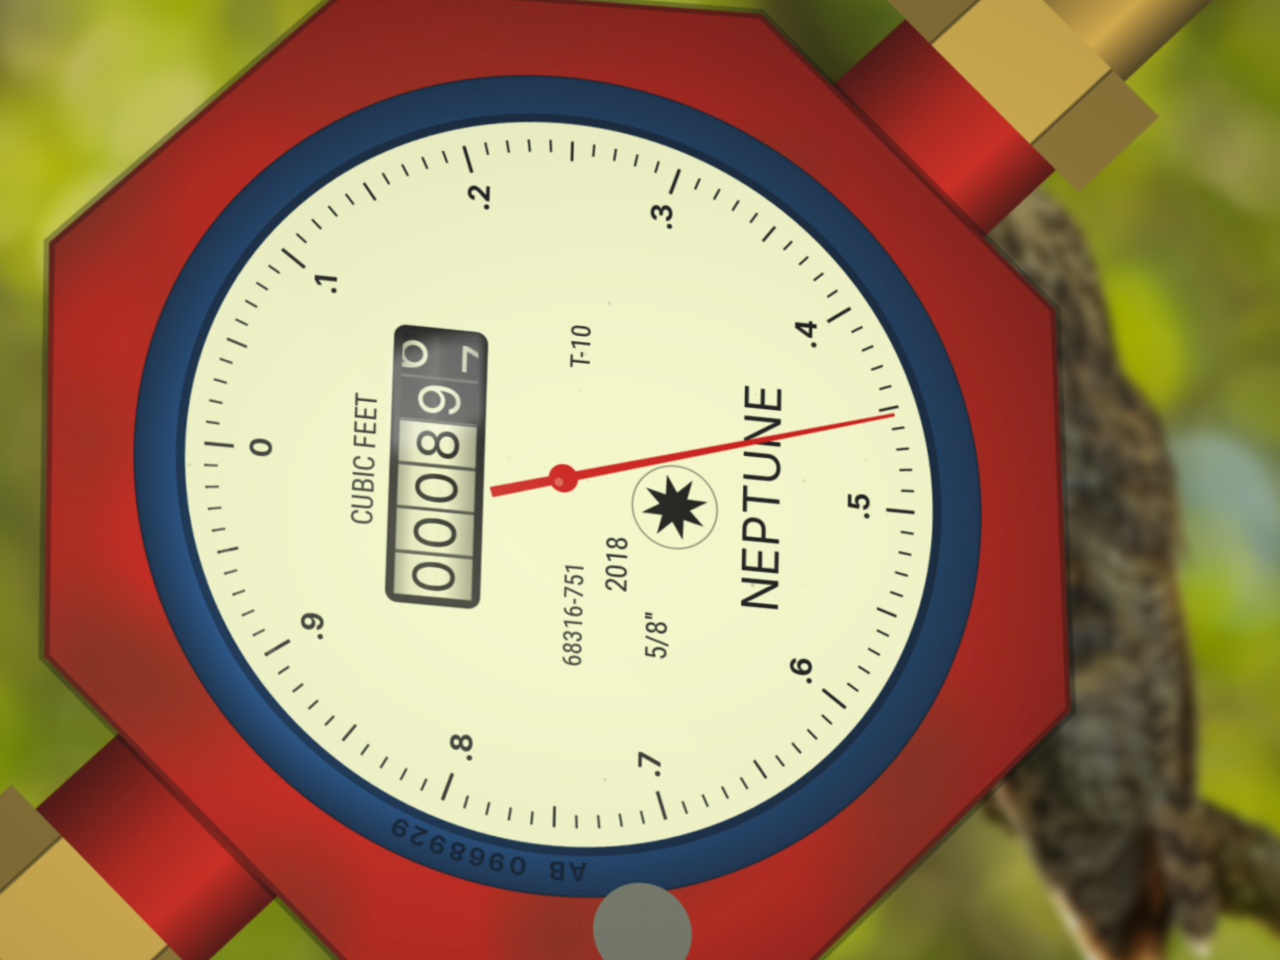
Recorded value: {"value": 896.45, "unit": "ft³"}
